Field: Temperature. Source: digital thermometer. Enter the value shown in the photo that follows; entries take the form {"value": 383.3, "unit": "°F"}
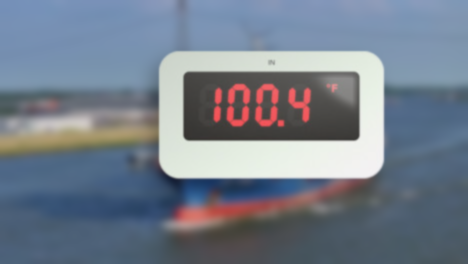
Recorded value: {"value": 100.4, "unit": "°F"}
